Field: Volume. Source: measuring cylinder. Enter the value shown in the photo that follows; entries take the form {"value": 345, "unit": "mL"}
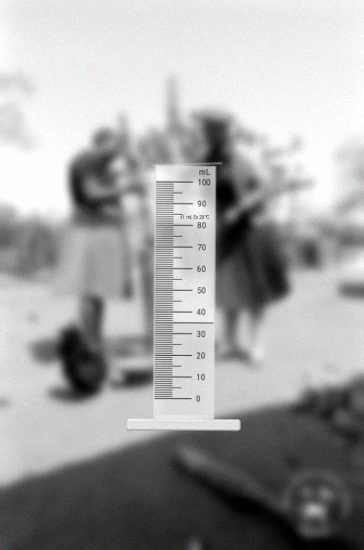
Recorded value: {"value": 35, "unit": "mL"}
